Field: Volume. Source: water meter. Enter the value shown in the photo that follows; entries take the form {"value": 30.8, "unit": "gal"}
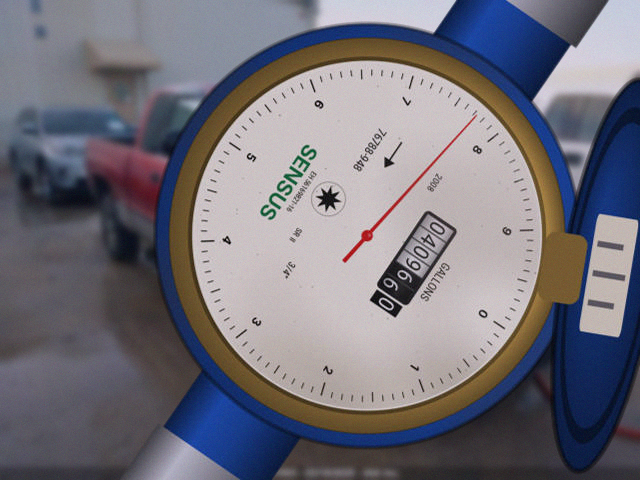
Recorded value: {"value": 409657.7, "unit": "gal"}
